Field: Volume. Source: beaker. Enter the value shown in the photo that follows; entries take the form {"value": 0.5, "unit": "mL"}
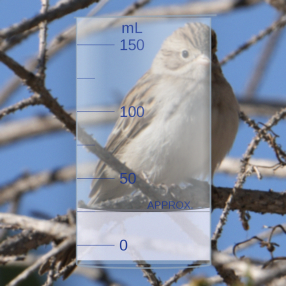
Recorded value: {"value": 25, "unit": "mL"}
